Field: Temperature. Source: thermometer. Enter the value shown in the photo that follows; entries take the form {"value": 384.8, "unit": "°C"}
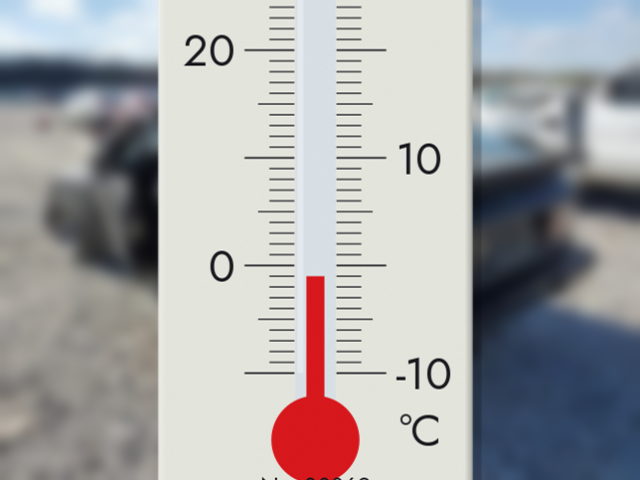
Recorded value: {"value": -1, "unit": "°C"}
